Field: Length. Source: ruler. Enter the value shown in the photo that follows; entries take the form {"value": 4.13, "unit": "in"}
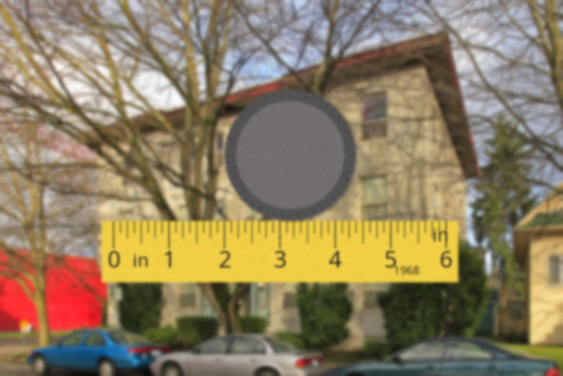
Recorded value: {"value": 2.375, "unit": "in"}
